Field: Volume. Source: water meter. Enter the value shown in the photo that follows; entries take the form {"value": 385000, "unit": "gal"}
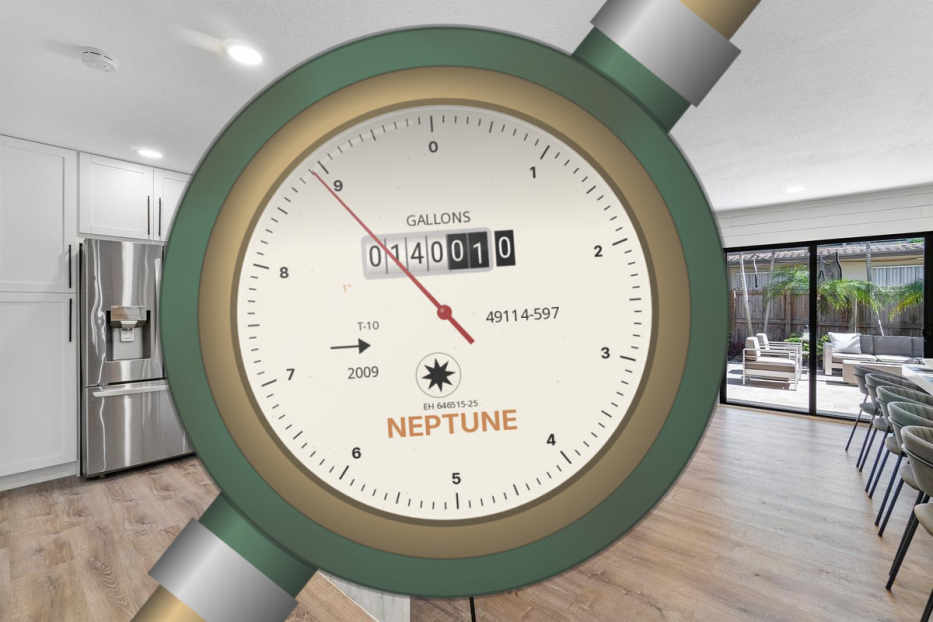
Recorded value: {"value": 140008.9, "unit": "gal"}
